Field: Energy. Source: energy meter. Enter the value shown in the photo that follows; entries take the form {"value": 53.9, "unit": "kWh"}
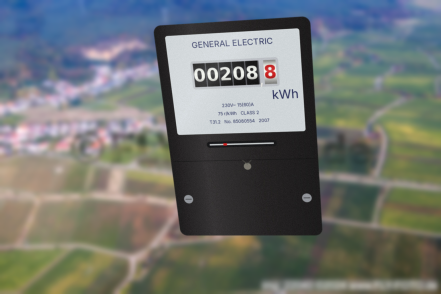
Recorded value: {"value": 208.8, "unit": "kWh"}
